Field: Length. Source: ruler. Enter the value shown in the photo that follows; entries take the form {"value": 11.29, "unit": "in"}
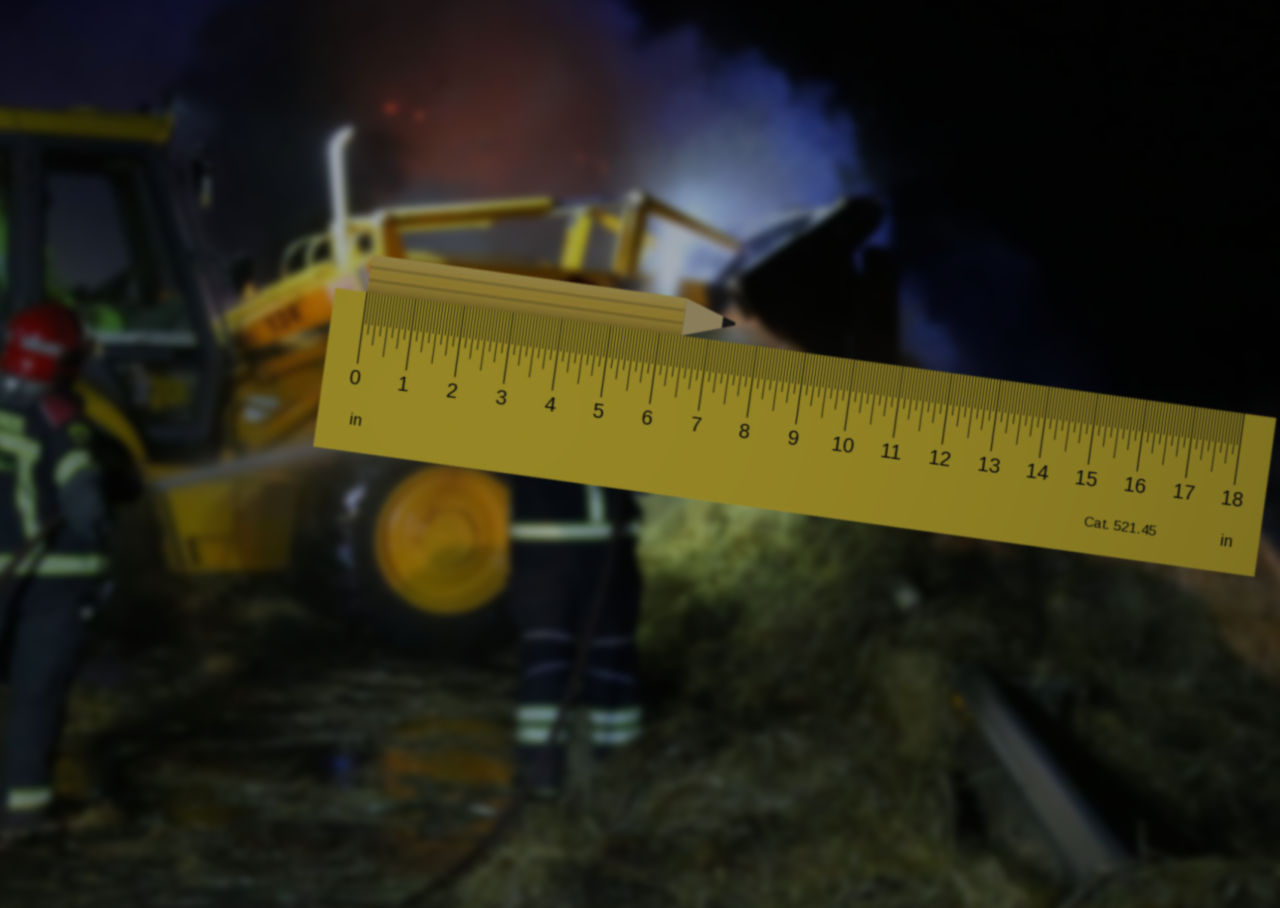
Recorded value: {"value": 7.5, "unit": "in"}
